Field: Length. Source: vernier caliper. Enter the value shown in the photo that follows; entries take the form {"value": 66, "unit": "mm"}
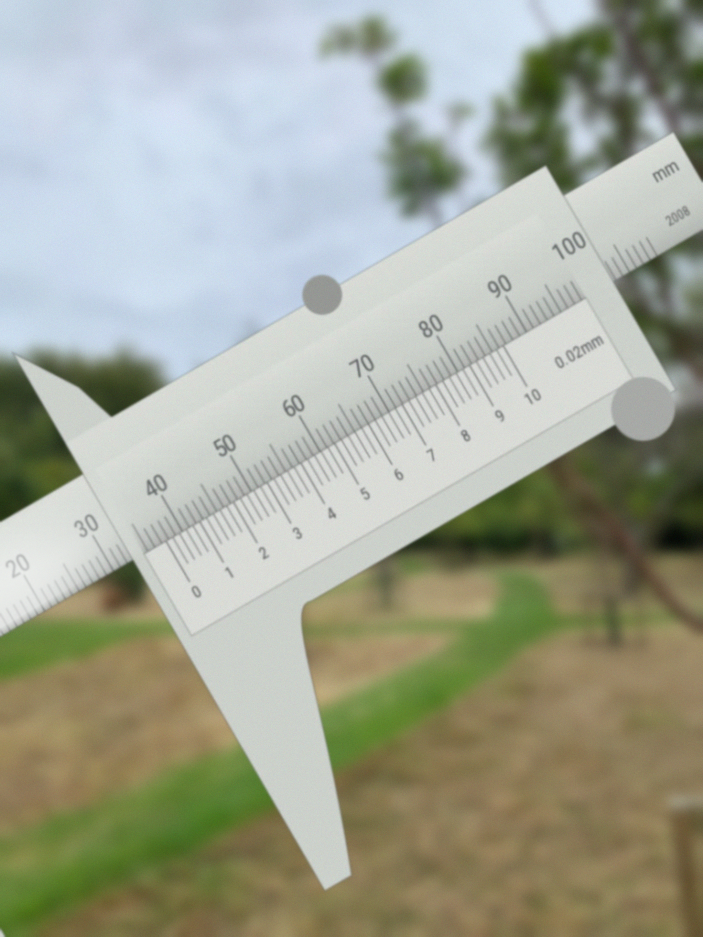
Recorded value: {"value": 37.6, "unit": "mm"}
